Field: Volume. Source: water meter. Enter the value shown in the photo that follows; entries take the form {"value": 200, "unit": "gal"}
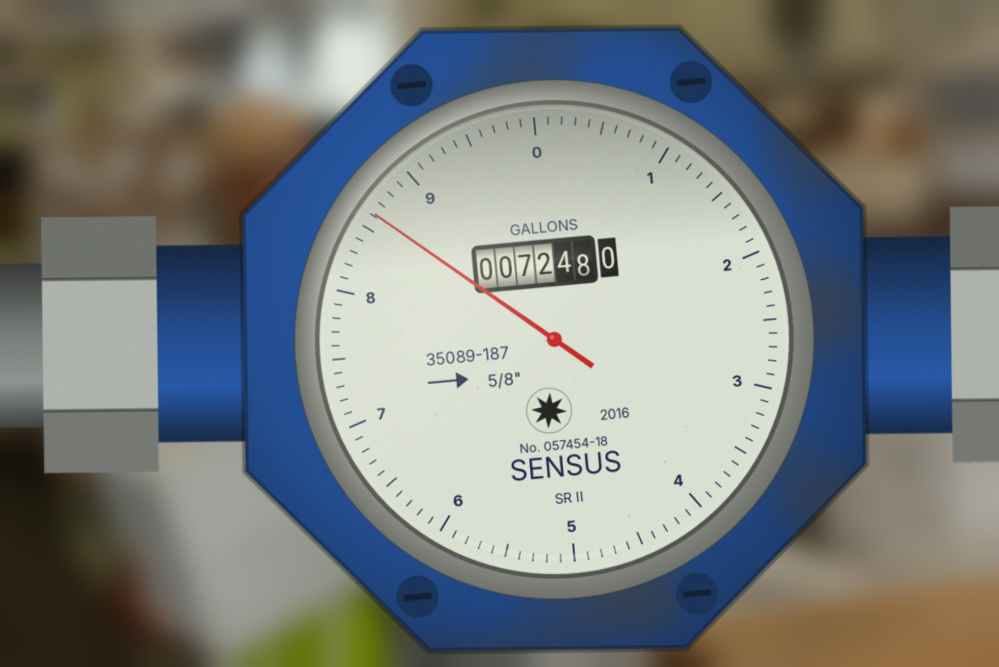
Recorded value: {"value": 72478.6, "unit": "gal"}
